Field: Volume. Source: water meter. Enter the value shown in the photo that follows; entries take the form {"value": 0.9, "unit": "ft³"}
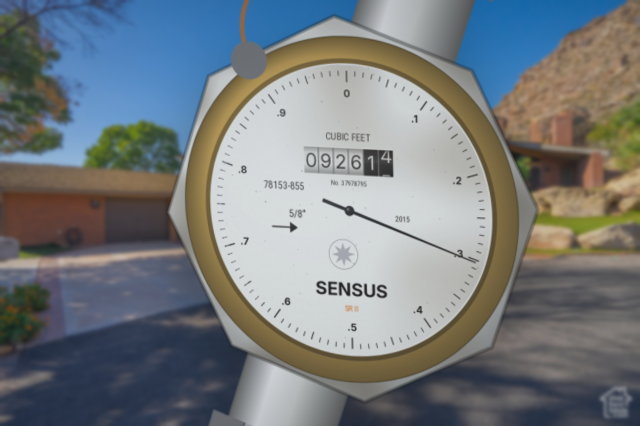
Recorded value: {"value": 92614.30, "unit": "ft³"}
